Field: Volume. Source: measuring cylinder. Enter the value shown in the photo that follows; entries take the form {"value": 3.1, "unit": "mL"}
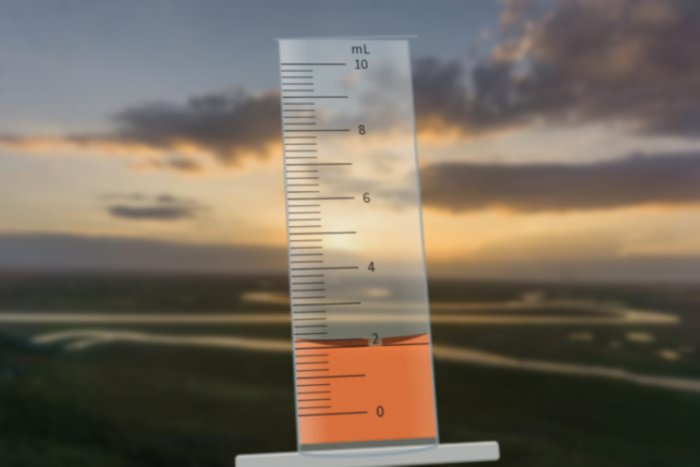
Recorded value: {"value": 1.8, "unit": "mL"}
